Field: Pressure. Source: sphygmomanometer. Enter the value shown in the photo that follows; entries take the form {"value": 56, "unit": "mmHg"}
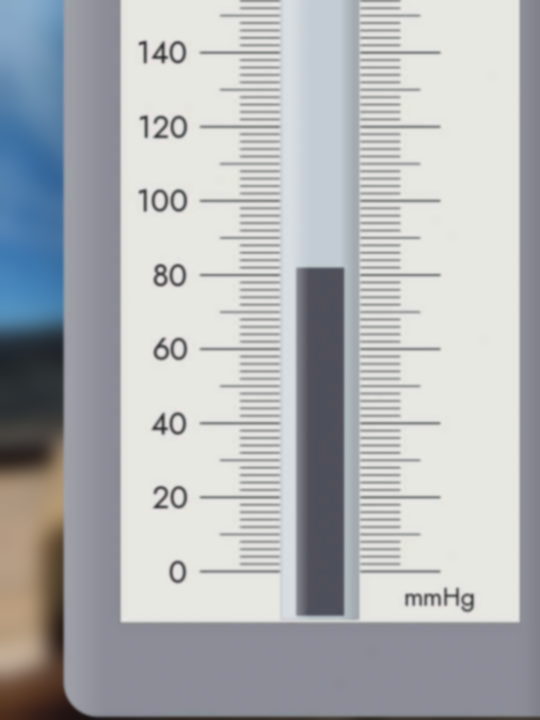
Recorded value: {"value": 82, "unit": "mmHg"}
